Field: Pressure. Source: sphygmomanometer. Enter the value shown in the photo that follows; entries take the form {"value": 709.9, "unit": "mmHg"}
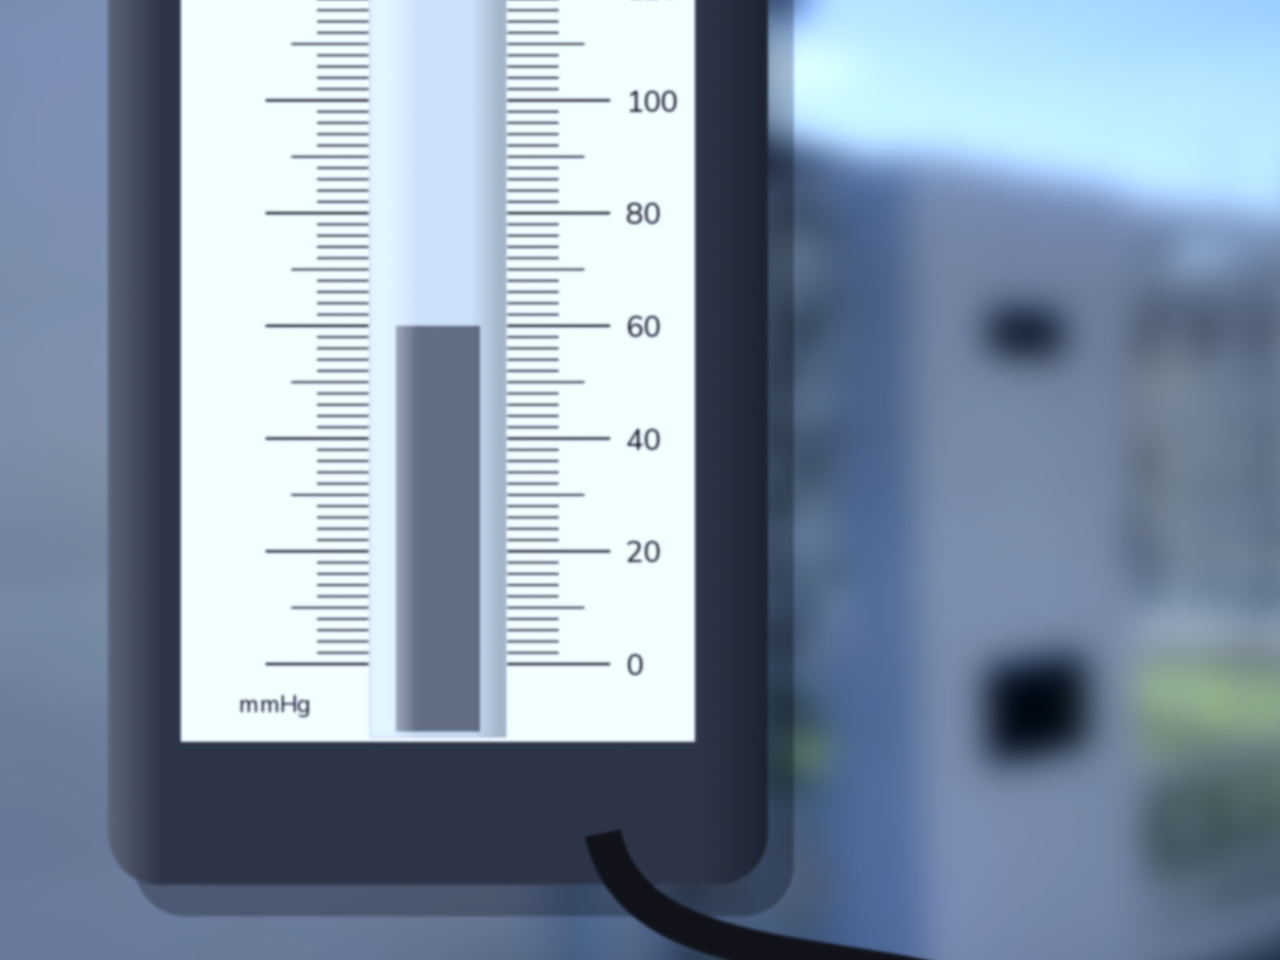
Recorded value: {"value": 60, "unit": "mmHg"}
